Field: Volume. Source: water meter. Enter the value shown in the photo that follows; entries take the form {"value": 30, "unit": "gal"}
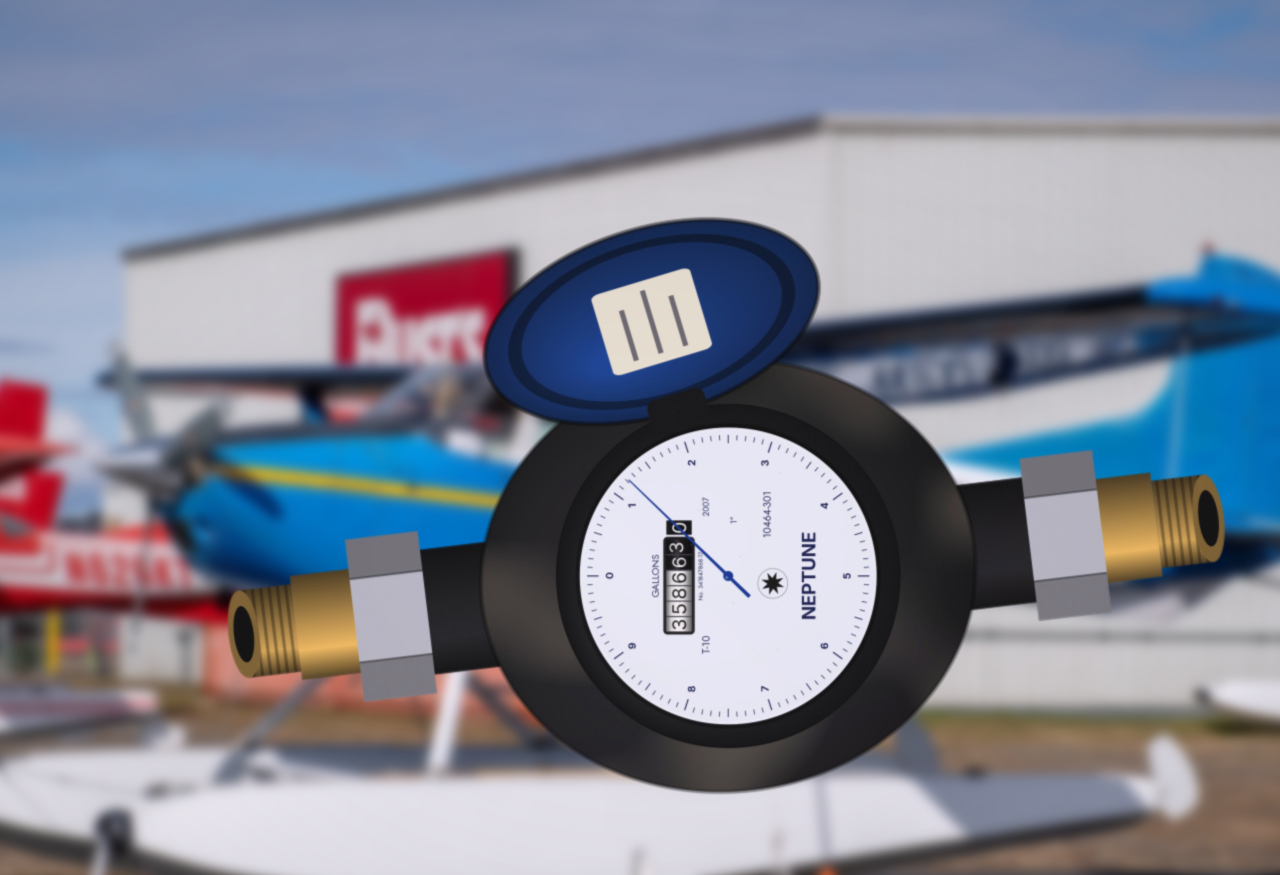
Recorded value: {"value": 3586631.2, "unit": "gal"}
